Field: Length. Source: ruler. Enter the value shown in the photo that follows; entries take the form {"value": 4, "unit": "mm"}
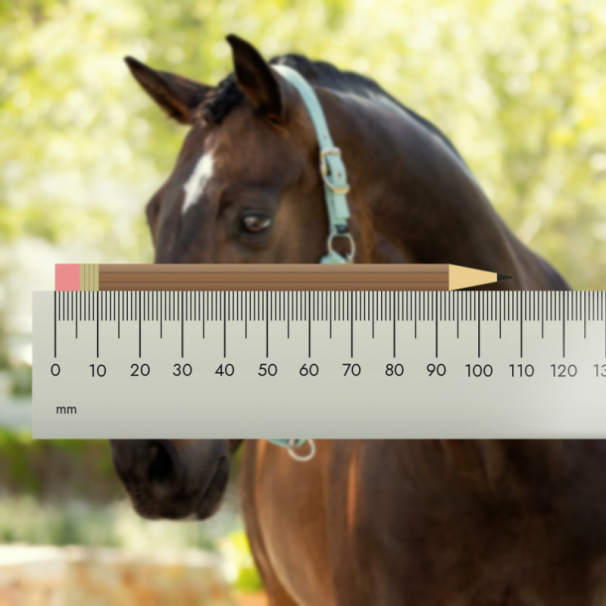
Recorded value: {"value": 108, "unit": "mm"}
